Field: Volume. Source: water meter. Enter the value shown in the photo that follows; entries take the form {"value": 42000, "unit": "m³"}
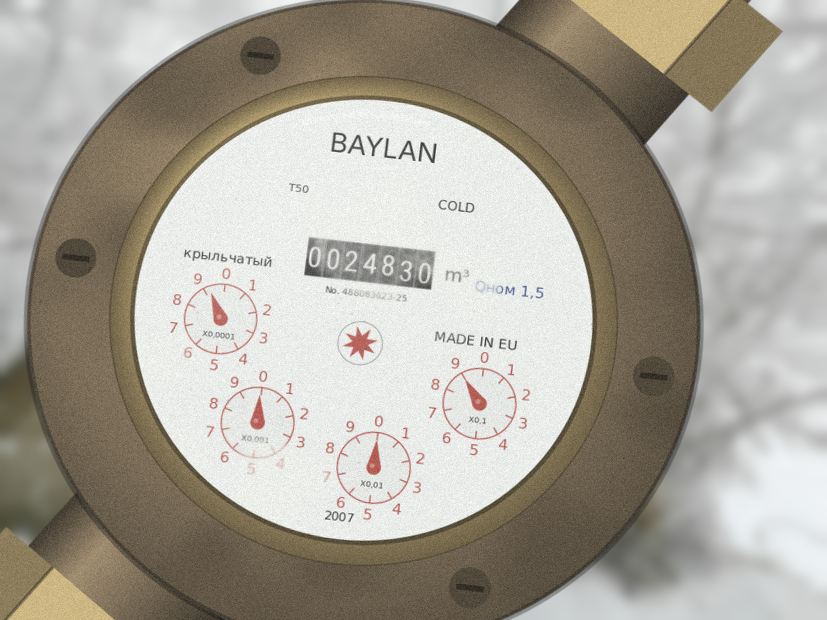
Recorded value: {"value": 24829.8999, "unit": "m³"}
